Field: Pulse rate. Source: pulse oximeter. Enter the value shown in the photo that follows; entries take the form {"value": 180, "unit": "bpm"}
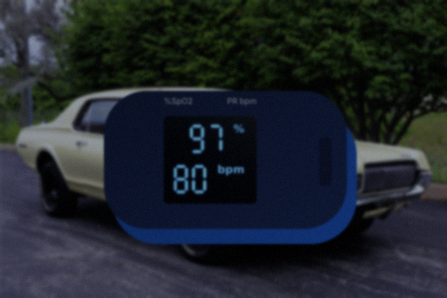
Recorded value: {"value": 80, "unit": "bpm"}
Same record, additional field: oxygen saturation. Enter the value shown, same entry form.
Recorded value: {"value": 97, "unit": "%"}
